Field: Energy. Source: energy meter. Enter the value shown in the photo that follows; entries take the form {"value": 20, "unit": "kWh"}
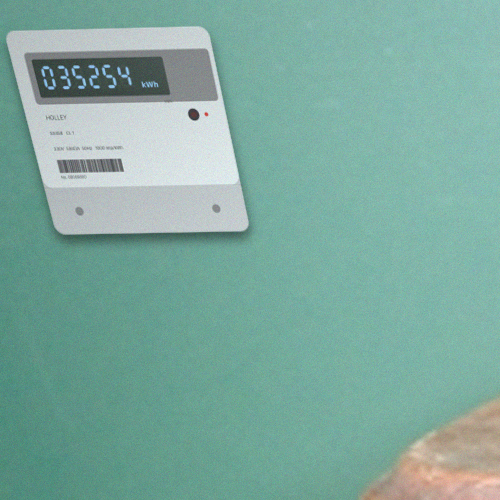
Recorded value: {"value": 35254, "unit": "kWh"}
